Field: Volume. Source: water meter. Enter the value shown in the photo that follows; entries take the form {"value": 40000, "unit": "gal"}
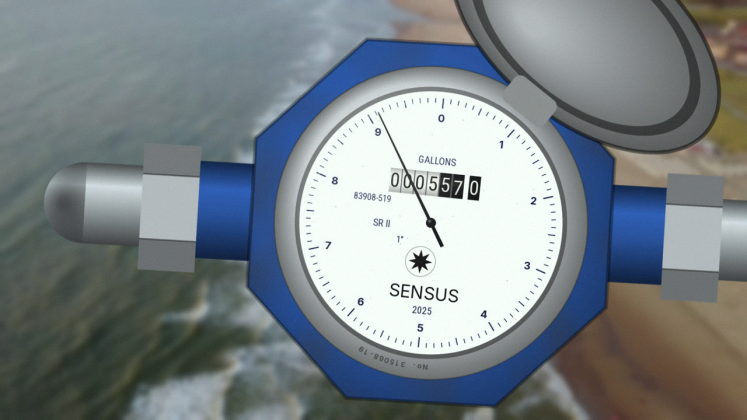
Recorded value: {"value": 5569.1, "unit": "gal"}
